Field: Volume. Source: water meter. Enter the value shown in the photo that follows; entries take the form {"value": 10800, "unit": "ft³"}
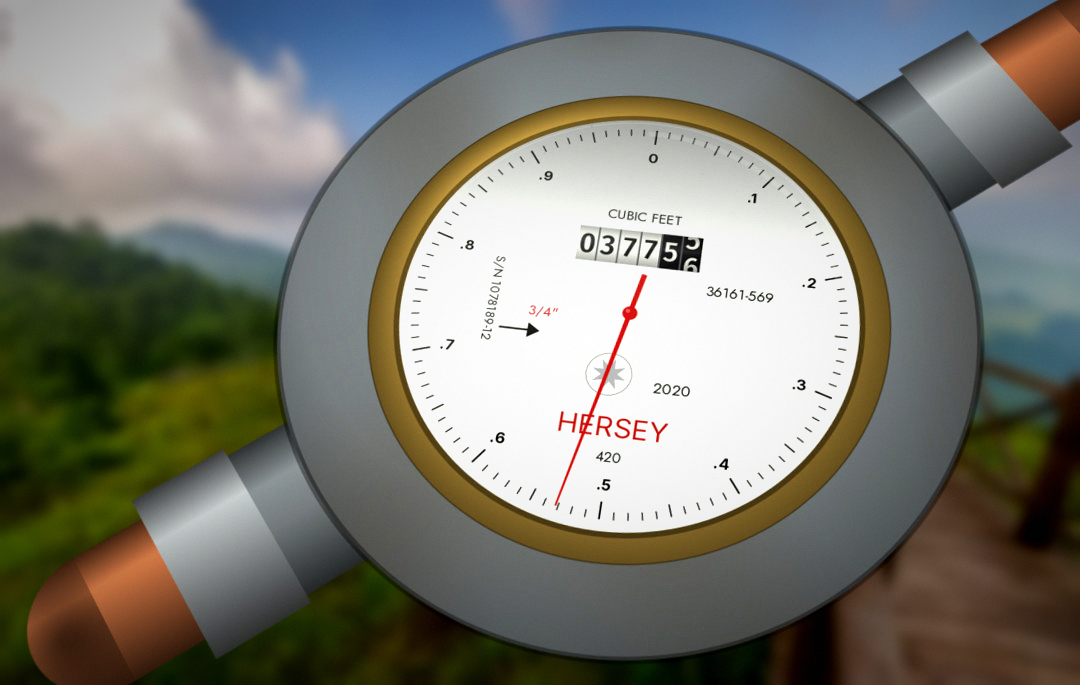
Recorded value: {"value": 37755.53, "unit": "ft³"}
